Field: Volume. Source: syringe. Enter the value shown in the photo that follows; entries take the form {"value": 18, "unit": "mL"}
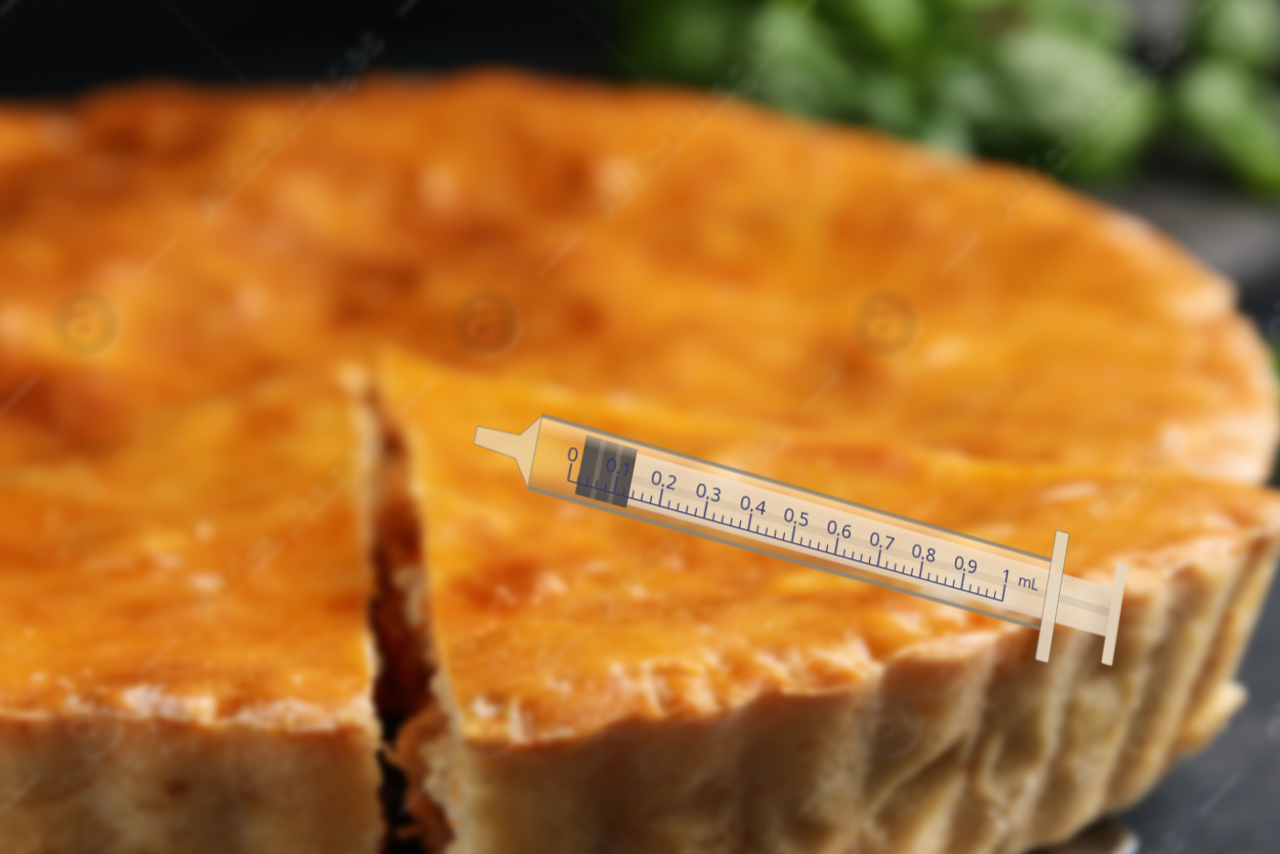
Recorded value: {"value": 0.02, "unit": "mL"}
